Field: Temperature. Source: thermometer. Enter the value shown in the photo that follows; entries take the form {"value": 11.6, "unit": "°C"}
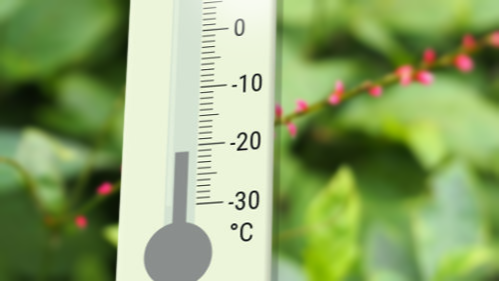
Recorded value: {"value": -21, "unit": "°C"}
